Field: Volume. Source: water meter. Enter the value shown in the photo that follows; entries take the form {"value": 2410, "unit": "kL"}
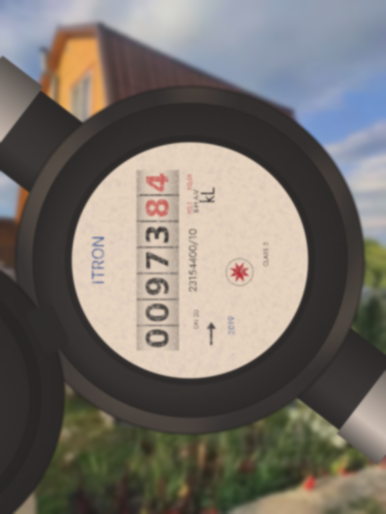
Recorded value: {"value": 973.84, "unit": "kL"}
